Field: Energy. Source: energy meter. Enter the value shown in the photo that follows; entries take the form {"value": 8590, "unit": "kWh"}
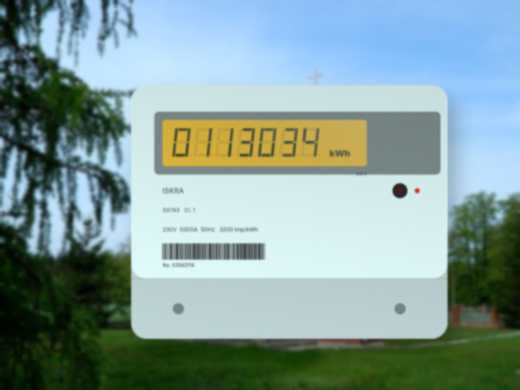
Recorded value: {"value": 113034, "unit": "kWh"}
